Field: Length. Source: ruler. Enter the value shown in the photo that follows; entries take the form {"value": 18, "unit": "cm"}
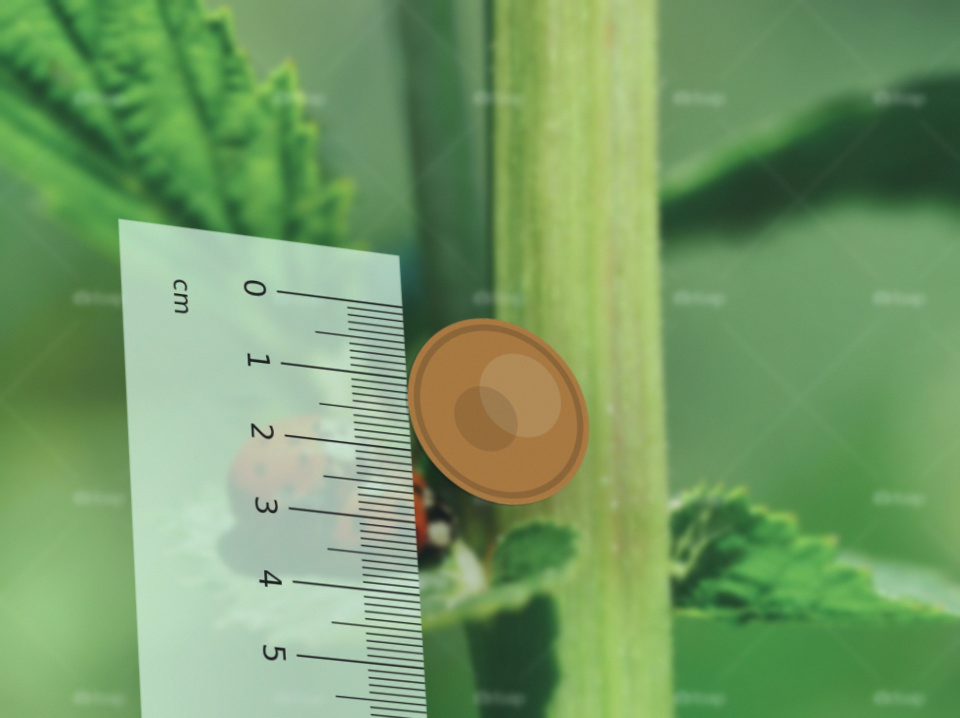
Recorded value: {"value": 2.6, "unit": "cm"}
